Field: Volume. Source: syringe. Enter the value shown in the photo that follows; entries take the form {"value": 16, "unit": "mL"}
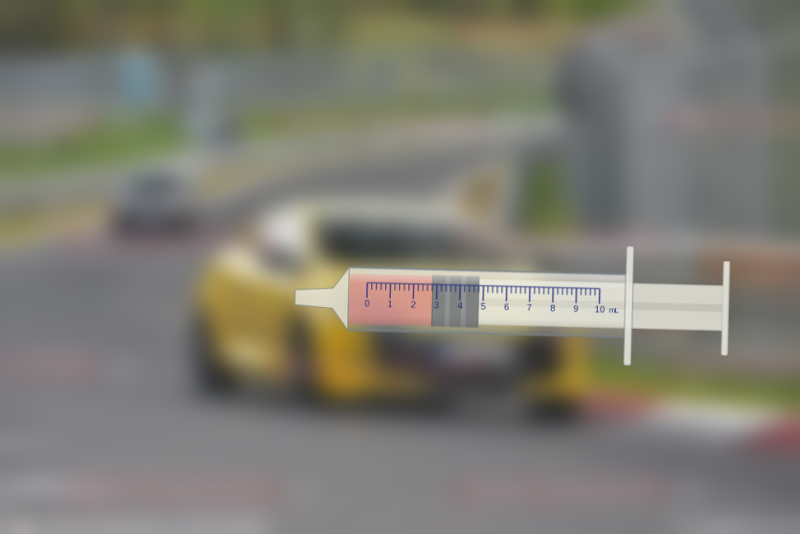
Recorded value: {"value": 2.8, "unit": "mL"}
